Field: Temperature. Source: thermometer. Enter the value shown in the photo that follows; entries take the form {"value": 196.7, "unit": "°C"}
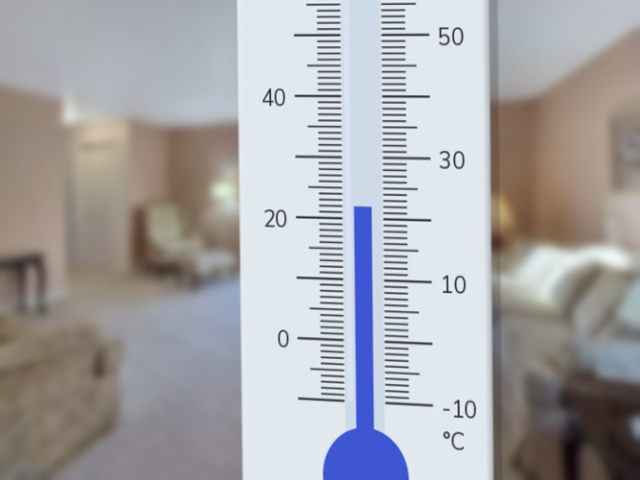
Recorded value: {"value": 22, "unit": "°C"}
